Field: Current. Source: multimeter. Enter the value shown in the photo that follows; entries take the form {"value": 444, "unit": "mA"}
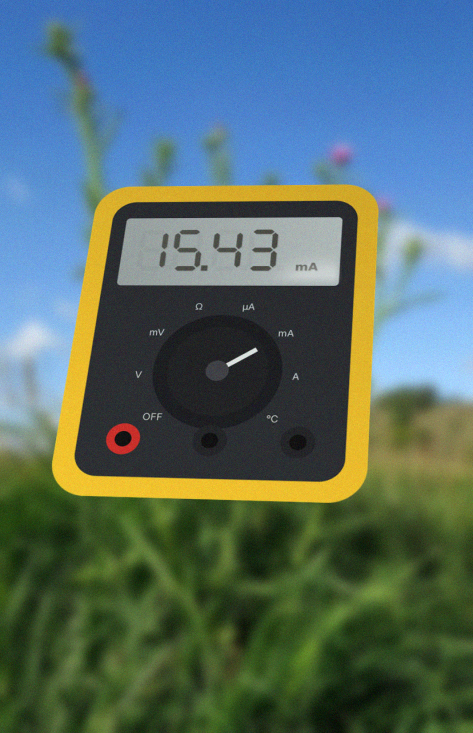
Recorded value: {"value": 15.43, "unit": "mA"}
